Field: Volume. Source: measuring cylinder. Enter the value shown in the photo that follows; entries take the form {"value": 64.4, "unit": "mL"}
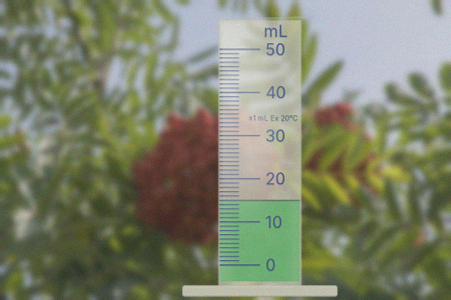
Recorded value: {"value": 15, "unit": "mL"}
